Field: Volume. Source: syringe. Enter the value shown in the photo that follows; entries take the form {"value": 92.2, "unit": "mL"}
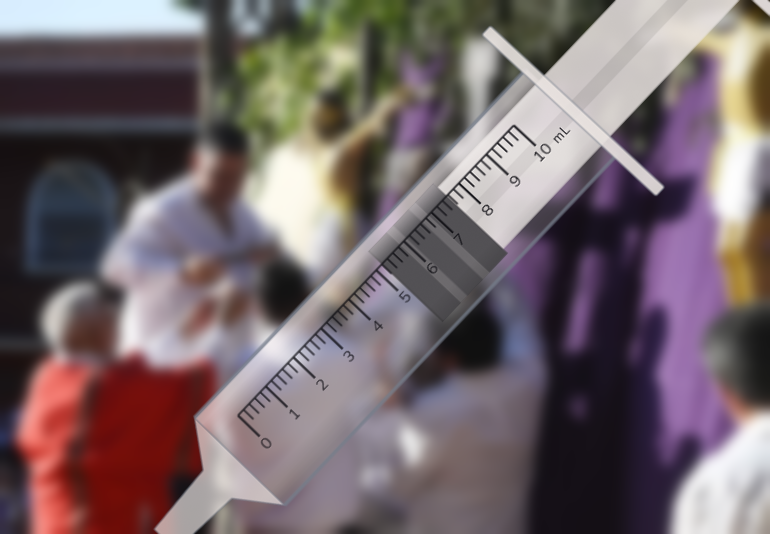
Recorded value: {"value": 5.2, "unit": "mL"}
